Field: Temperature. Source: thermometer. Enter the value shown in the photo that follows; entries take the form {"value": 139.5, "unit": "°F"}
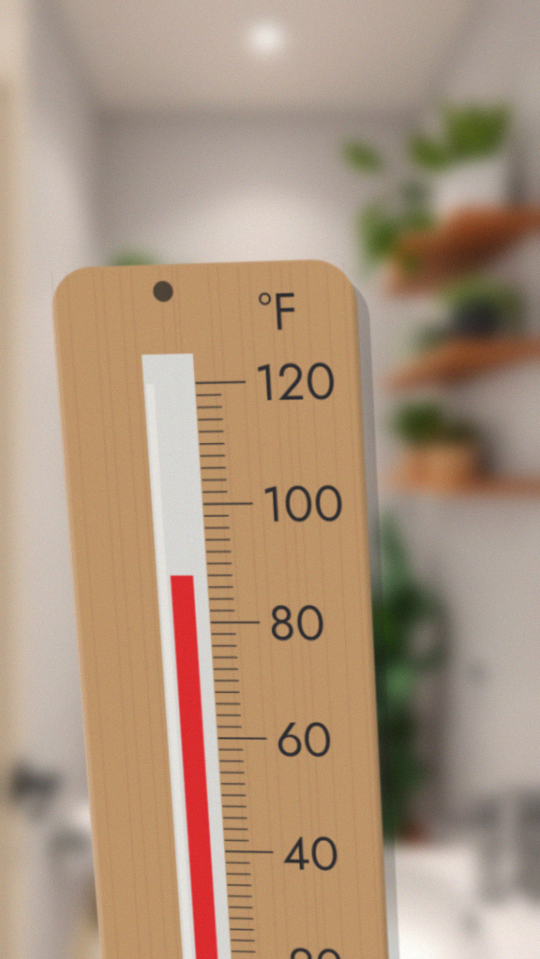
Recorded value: {"value": 88, "unit": "°F"}
